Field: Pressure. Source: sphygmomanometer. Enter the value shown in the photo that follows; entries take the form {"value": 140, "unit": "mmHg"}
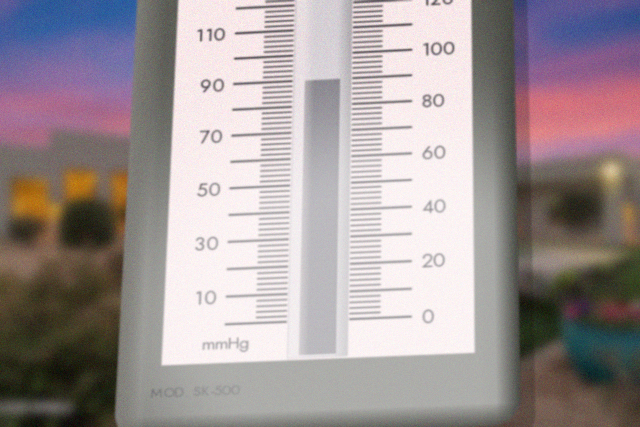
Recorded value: {"value": 90, "unit": "mmHg"}
